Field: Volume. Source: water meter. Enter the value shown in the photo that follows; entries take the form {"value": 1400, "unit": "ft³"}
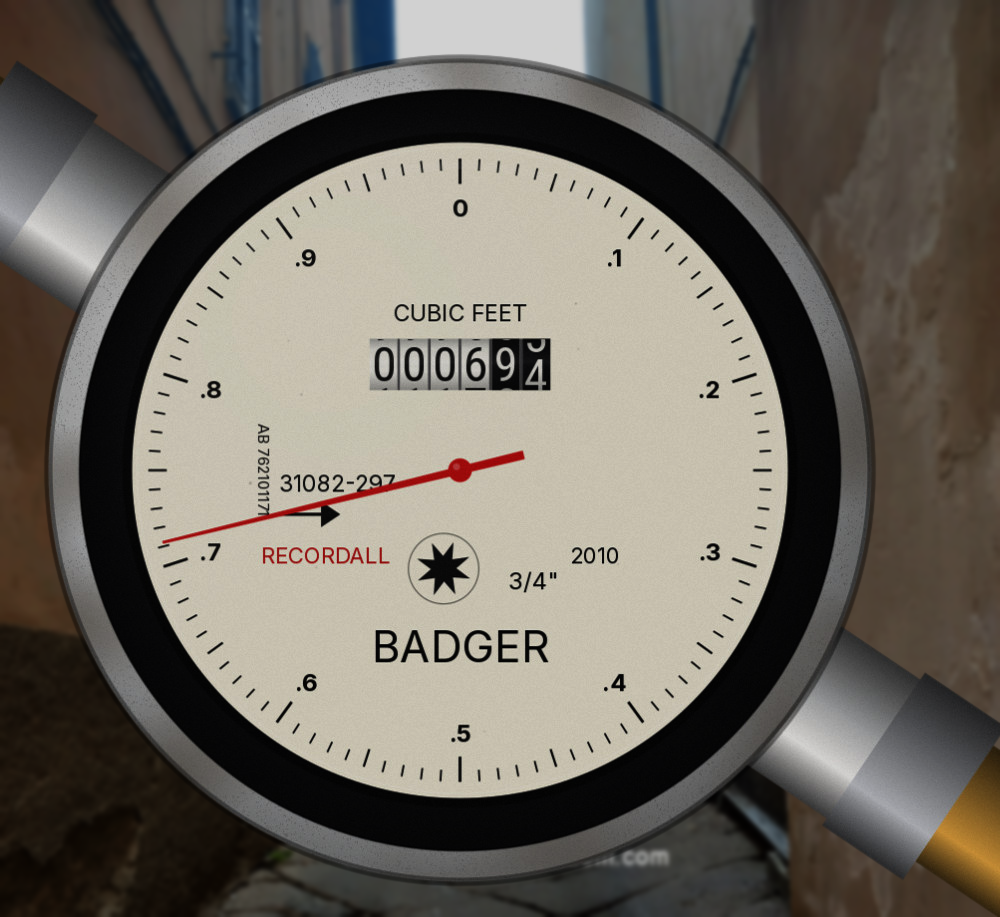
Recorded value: {"value": 693.71, "unit": "ft³"}
